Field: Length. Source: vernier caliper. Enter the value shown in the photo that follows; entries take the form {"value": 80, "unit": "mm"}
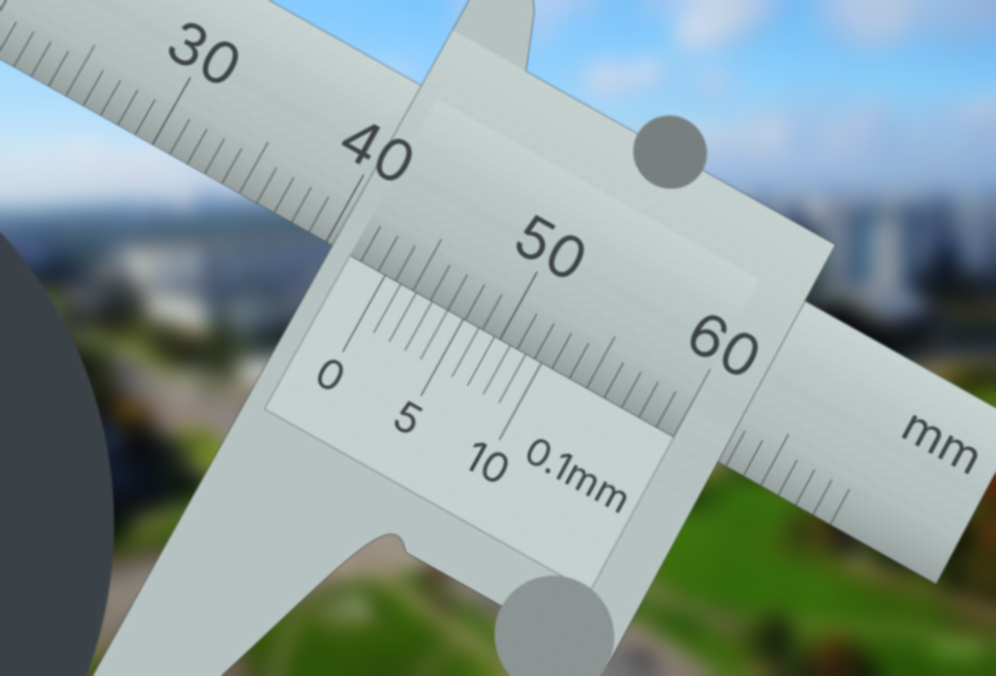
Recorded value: {"value": 43.4, "unit": "mm"}
